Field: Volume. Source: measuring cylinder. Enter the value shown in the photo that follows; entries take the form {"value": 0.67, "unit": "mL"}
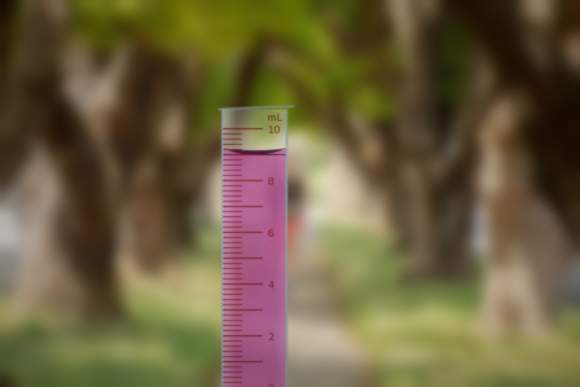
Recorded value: {"value": 9, "unit": "mL"}
